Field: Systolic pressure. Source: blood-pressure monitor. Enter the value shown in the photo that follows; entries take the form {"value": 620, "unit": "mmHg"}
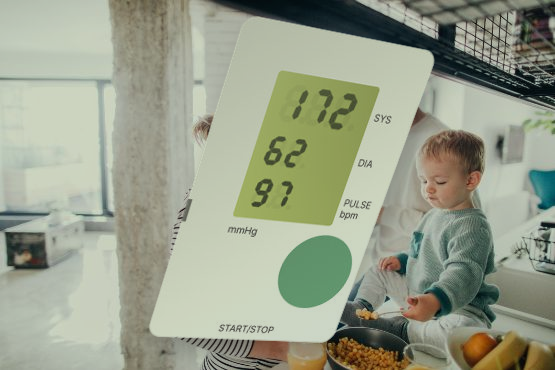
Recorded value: {"value": 172, "unit": "mmHg"}
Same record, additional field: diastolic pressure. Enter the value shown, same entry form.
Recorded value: {"value": 62, "unit": "mmHg"}
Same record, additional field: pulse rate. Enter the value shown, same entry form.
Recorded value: {"value": 97, "unit": "bpm"}
